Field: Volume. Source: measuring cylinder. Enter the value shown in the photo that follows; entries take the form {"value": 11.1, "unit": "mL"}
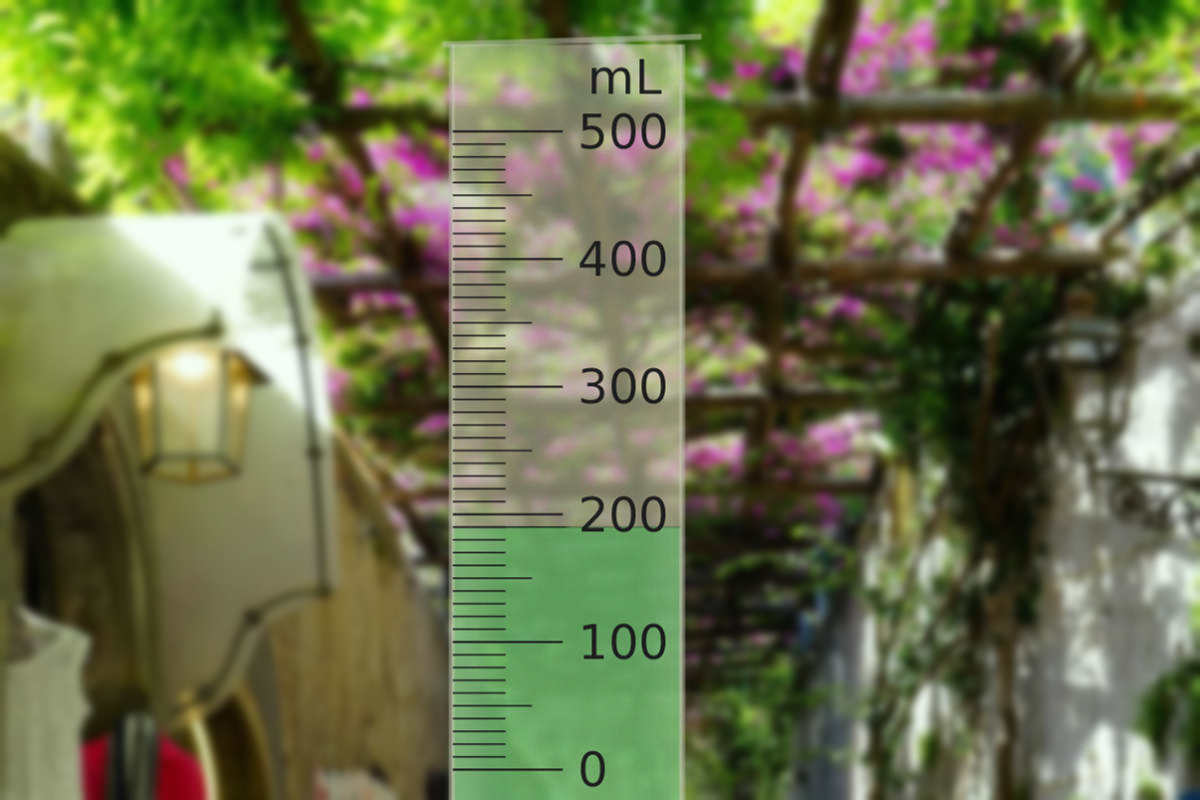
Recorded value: {"value": 190, "unit": "mL"}
